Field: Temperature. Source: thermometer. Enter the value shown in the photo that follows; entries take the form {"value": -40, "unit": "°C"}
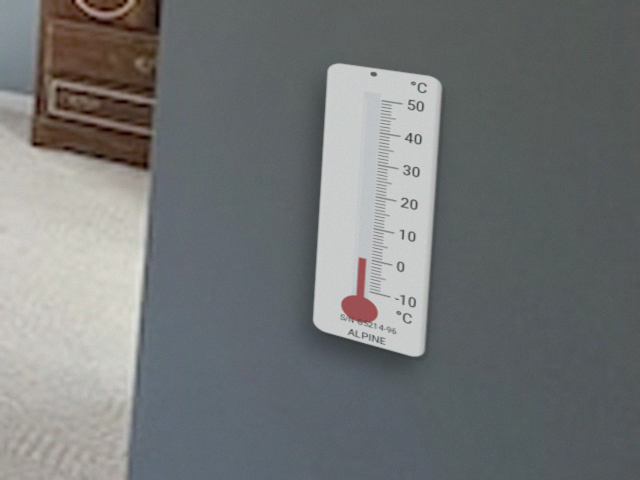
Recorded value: {"value": 0, "unit": "°C"}
